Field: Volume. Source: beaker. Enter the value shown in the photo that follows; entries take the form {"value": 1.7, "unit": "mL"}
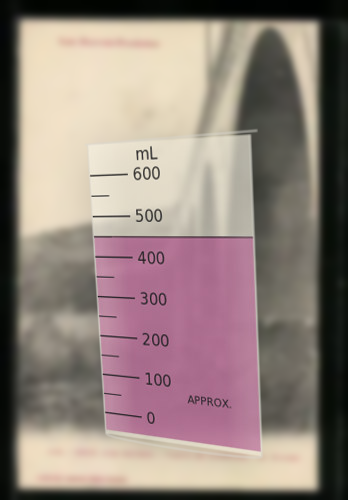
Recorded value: {"value": 450, "unit": "mL"}
